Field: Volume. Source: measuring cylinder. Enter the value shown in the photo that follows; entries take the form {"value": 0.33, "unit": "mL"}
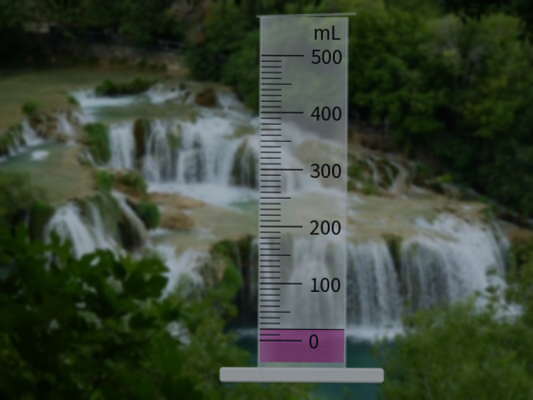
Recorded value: {"value": 20, "unit": "mL"}
